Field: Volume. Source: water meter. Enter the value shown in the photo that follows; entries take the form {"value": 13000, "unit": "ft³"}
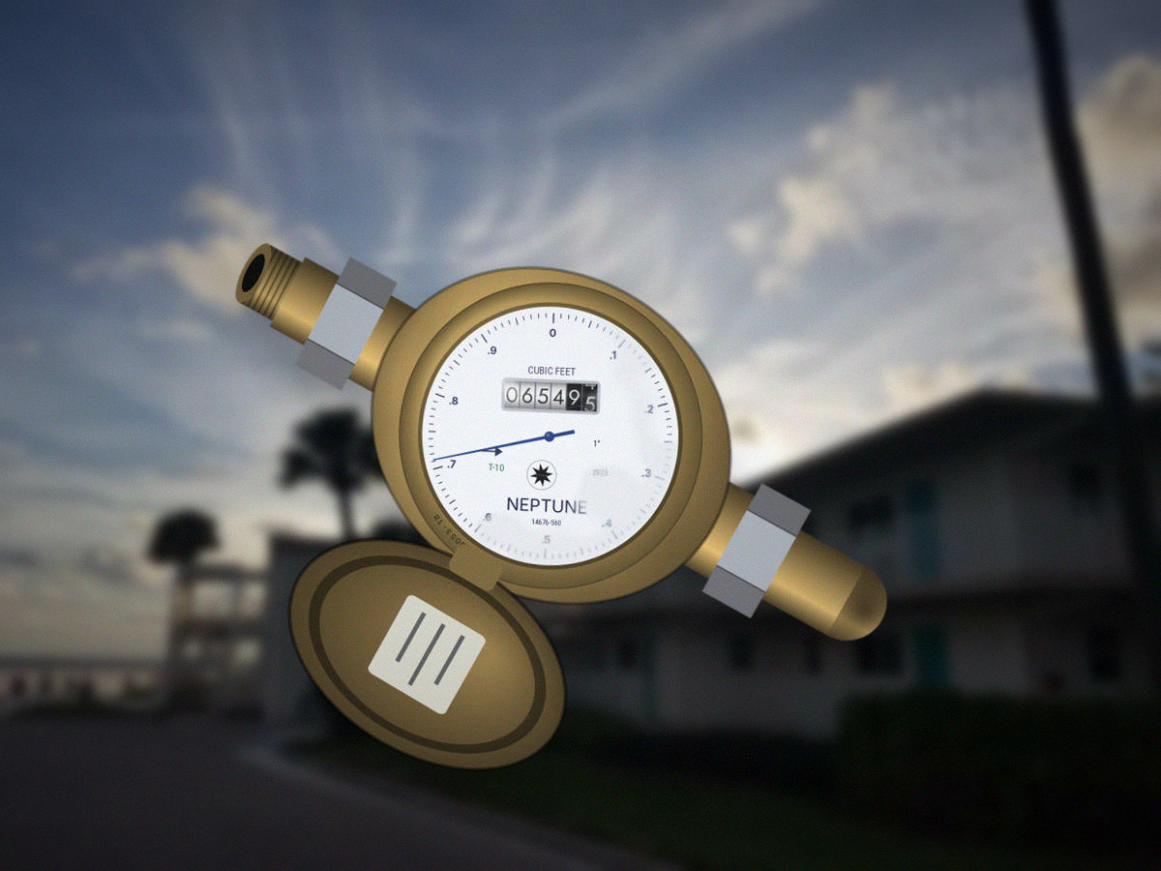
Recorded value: {"value": 65494.71, "unit": "ft³"}
